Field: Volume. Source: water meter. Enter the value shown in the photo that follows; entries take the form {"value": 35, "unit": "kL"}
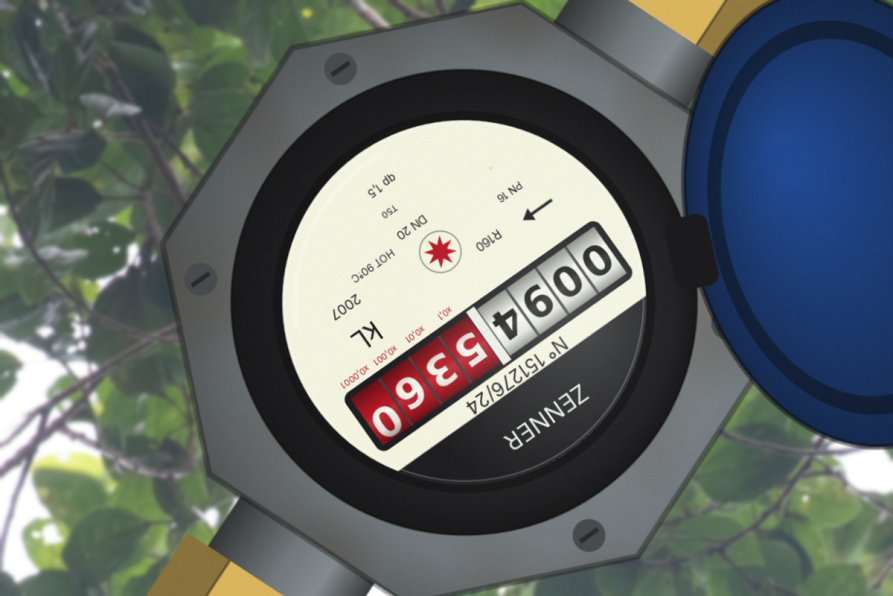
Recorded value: {"value": 94.5360, "unit": "kL"}
